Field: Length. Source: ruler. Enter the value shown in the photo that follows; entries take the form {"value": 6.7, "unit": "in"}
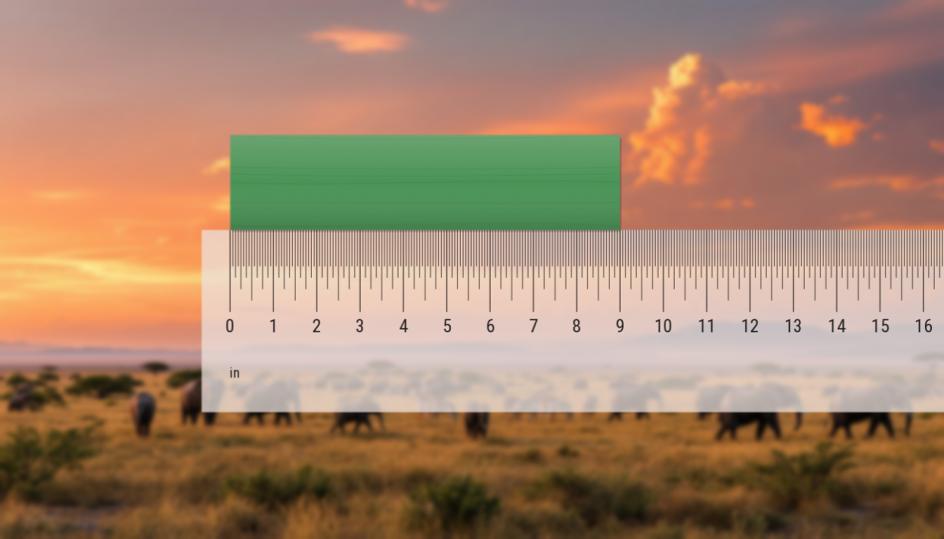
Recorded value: {"value": 9, "unit": "in"}
